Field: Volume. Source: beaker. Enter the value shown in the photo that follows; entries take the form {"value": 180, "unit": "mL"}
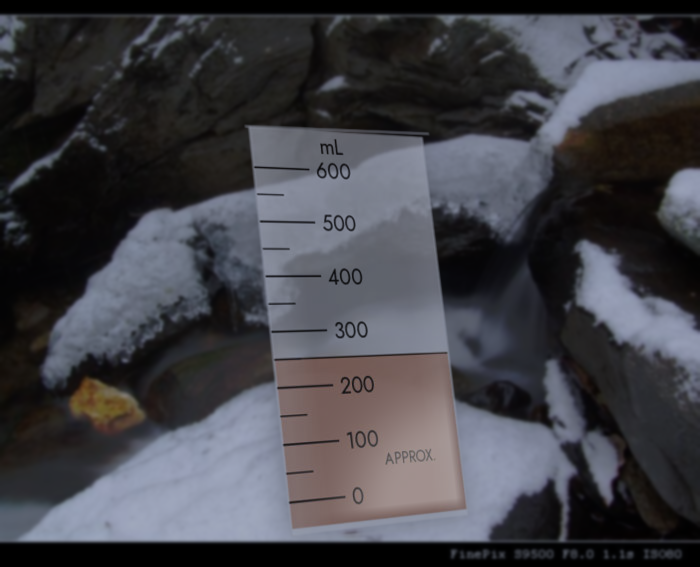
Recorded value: {"value": 250, "unit": "mL"}
